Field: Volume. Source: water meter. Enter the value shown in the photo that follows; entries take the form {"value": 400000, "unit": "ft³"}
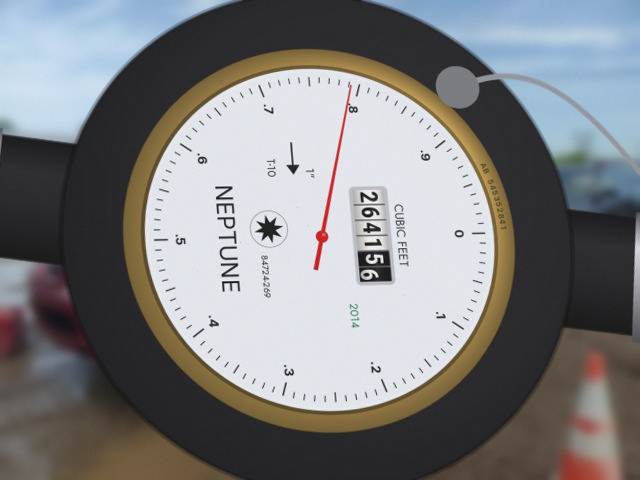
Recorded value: {"value": 264155.79, "unit": "ft³"}
